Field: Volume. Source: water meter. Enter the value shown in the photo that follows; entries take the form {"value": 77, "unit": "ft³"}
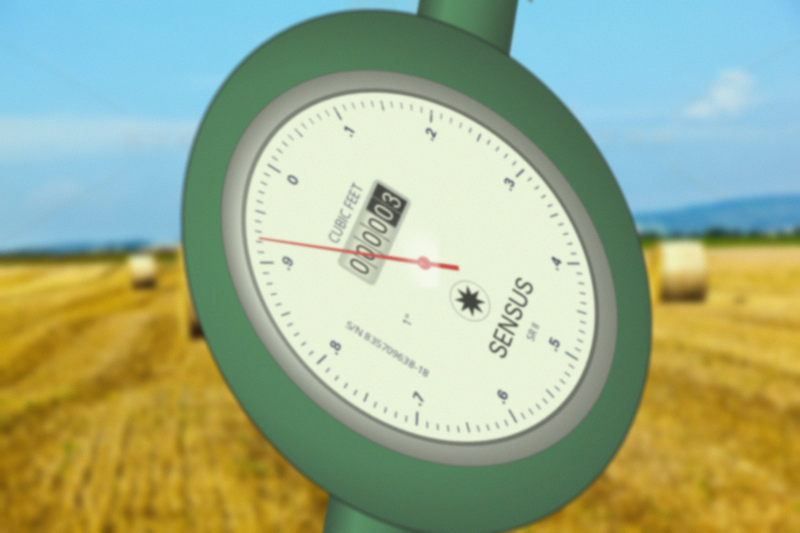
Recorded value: {"value": 2.92, "unit": "ft³"}
